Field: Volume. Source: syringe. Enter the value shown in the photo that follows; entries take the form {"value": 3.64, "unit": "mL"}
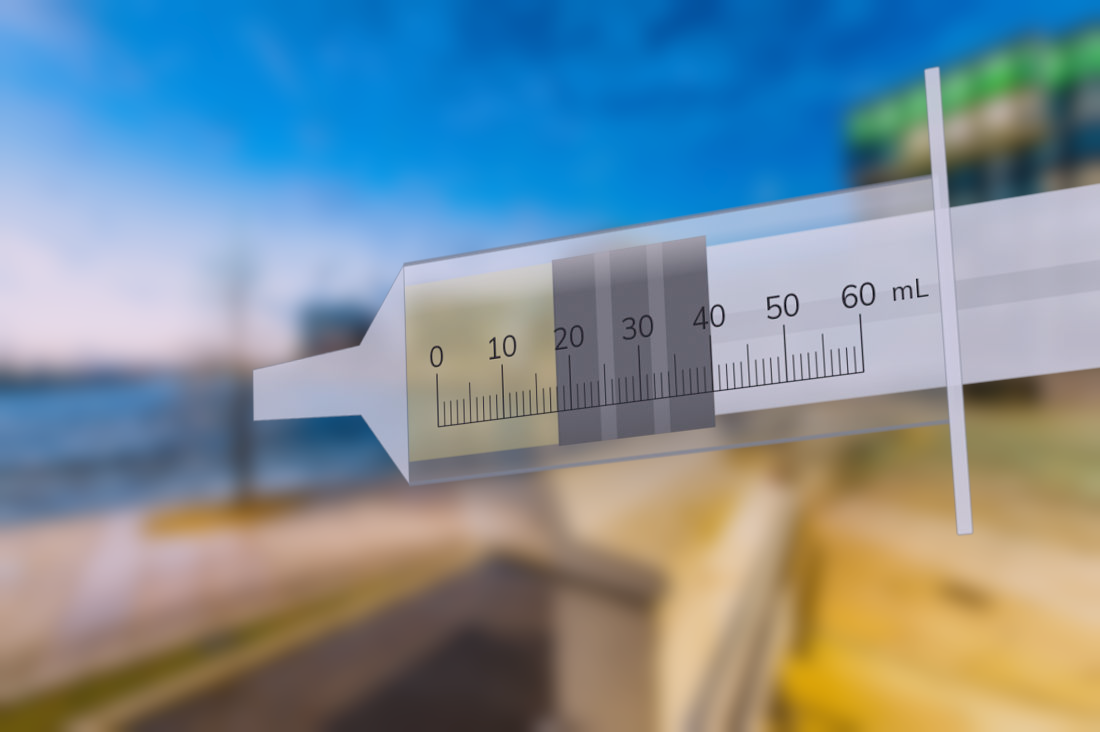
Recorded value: {"value": 18, "unit": "mL"}
